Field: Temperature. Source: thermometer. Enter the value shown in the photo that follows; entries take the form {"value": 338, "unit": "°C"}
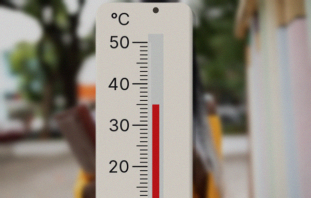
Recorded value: {"value": 35, "unit": "°C"}
